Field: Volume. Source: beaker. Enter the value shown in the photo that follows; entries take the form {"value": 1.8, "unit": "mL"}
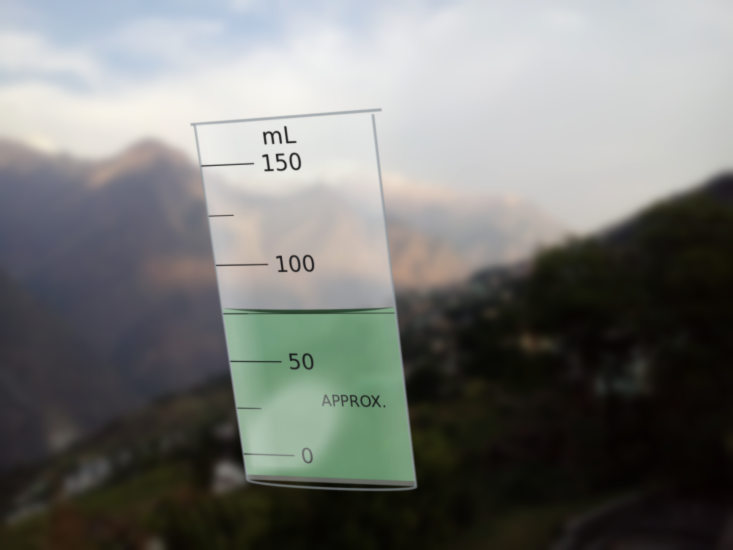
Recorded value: {"value": 75, "unit": "mL"}
